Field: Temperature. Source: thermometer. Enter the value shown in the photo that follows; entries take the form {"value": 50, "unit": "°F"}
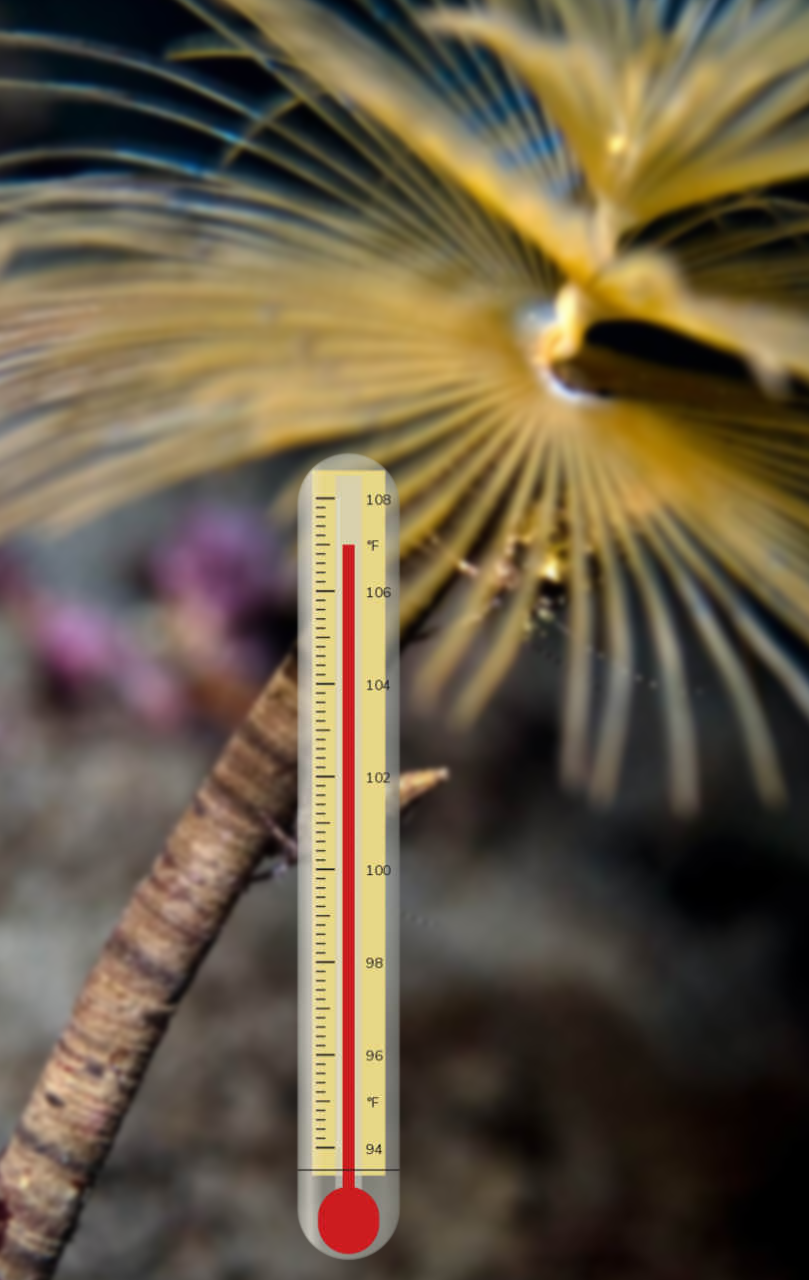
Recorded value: {"value": 107, "unit": "°F"}
